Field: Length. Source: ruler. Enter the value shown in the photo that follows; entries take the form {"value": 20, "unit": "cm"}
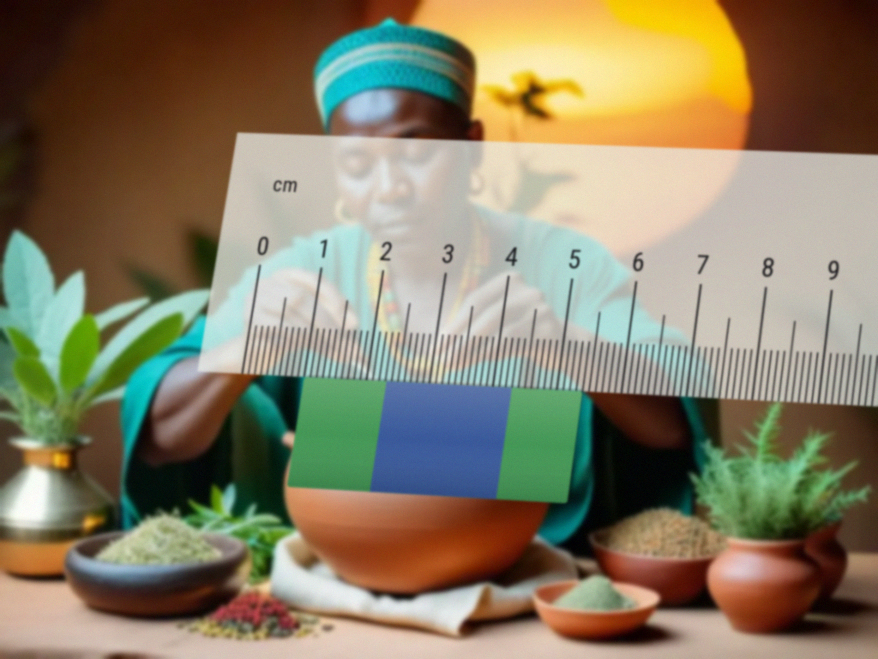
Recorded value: {"value": 4.4, "unit": "cm"}
